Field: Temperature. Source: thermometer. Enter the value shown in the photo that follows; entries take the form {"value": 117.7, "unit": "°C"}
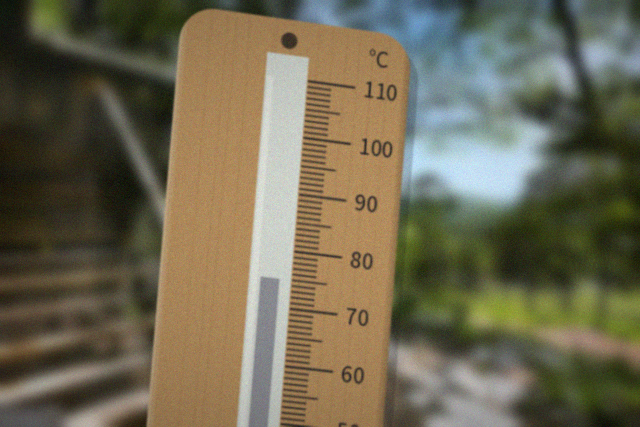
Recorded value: {"value": 75, "unit": "°C"}
